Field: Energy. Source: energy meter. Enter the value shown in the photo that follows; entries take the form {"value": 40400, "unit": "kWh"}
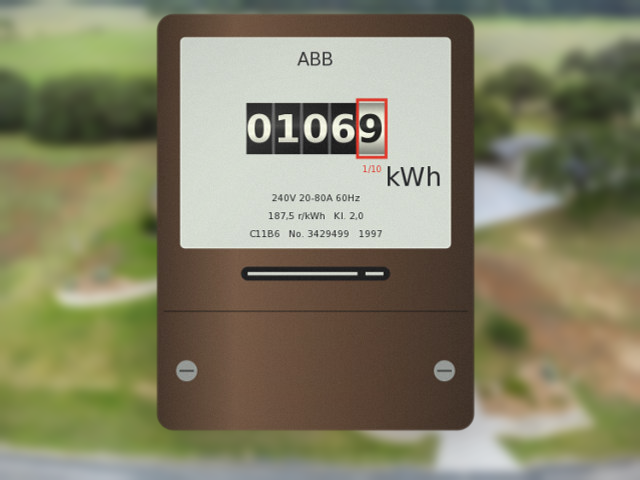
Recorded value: {"value": 106.9, "unit": "kWh"}
